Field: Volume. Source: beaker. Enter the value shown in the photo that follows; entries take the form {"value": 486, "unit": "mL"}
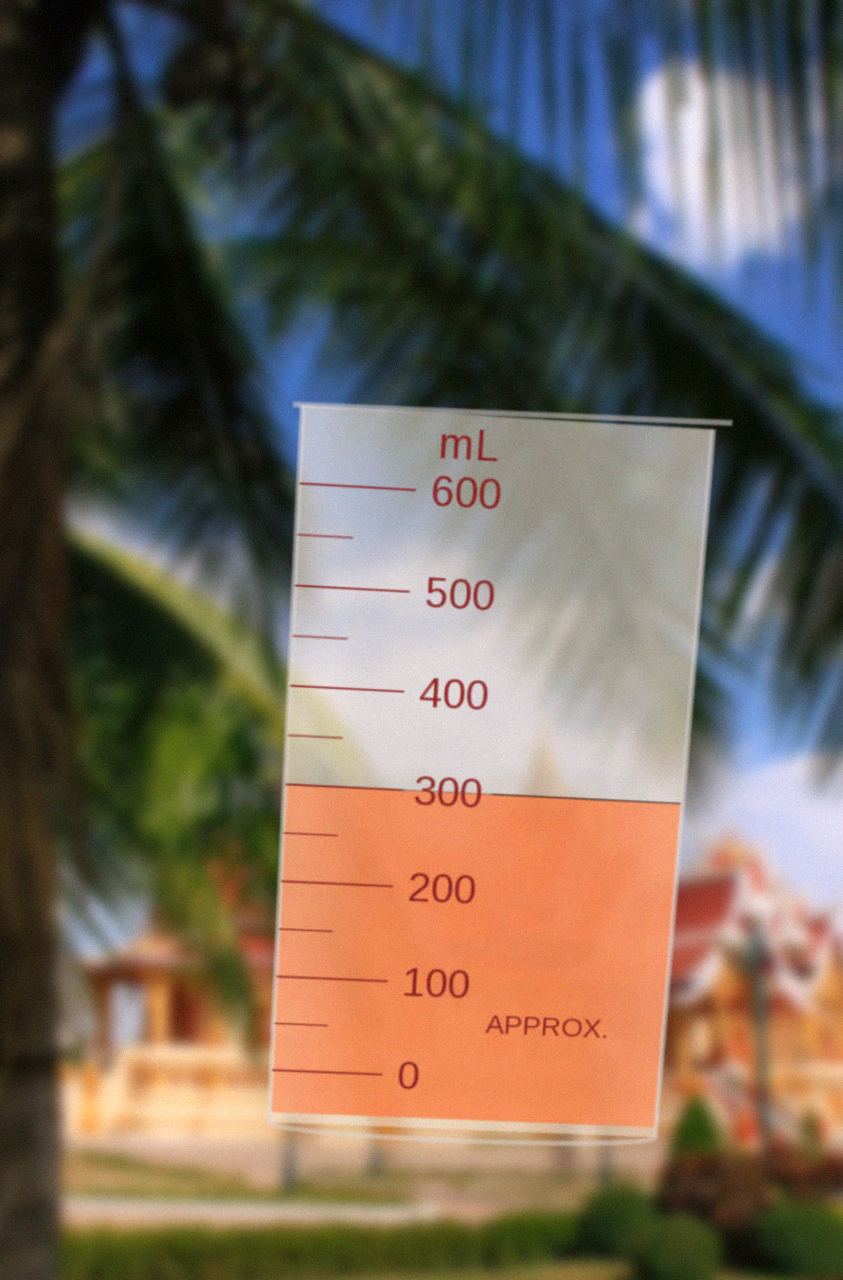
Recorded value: {"value": 300, "unit": "mL"}
